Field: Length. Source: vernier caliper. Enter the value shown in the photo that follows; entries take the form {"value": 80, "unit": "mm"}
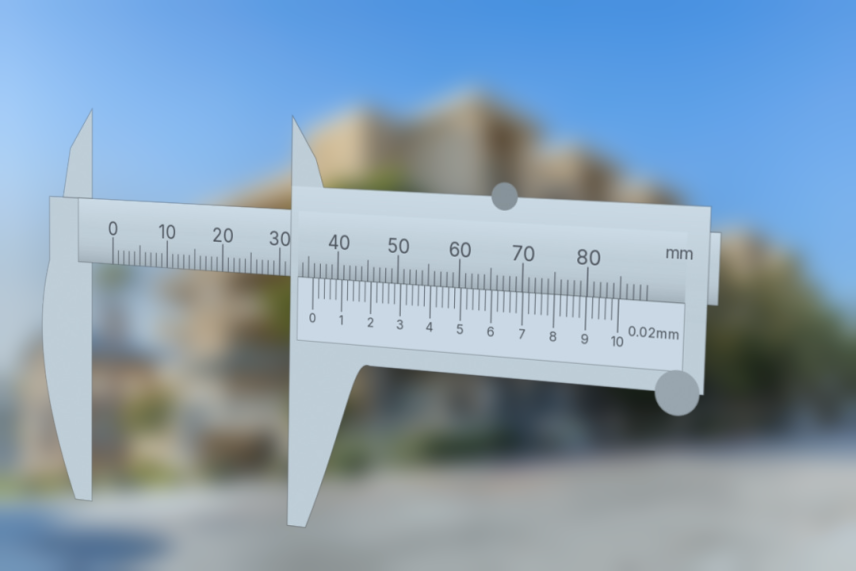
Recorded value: {"value": 35.8, "unit": "mm"}
